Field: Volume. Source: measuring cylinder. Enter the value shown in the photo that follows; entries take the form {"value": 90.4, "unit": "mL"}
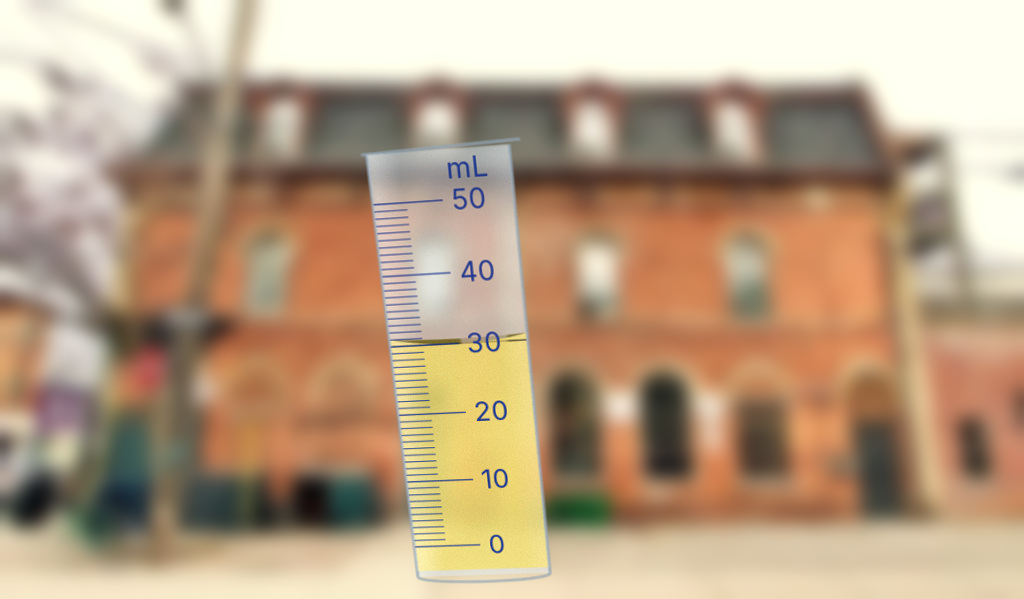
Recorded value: {"value": 30, "unit": "mL"}
